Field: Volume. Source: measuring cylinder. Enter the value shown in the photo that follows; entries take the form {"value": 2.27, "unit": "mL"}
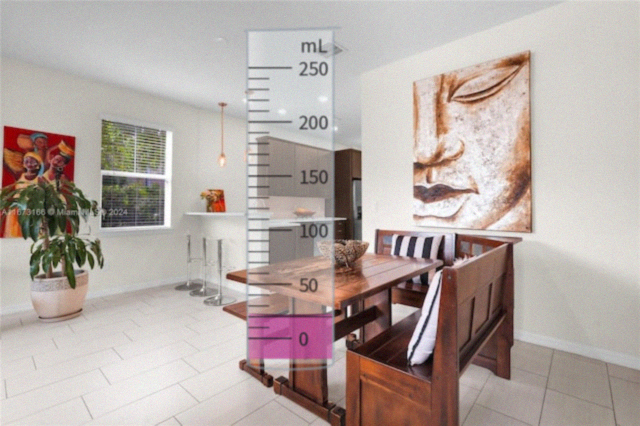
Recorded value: {"value": 20, "unit": "mL"}
